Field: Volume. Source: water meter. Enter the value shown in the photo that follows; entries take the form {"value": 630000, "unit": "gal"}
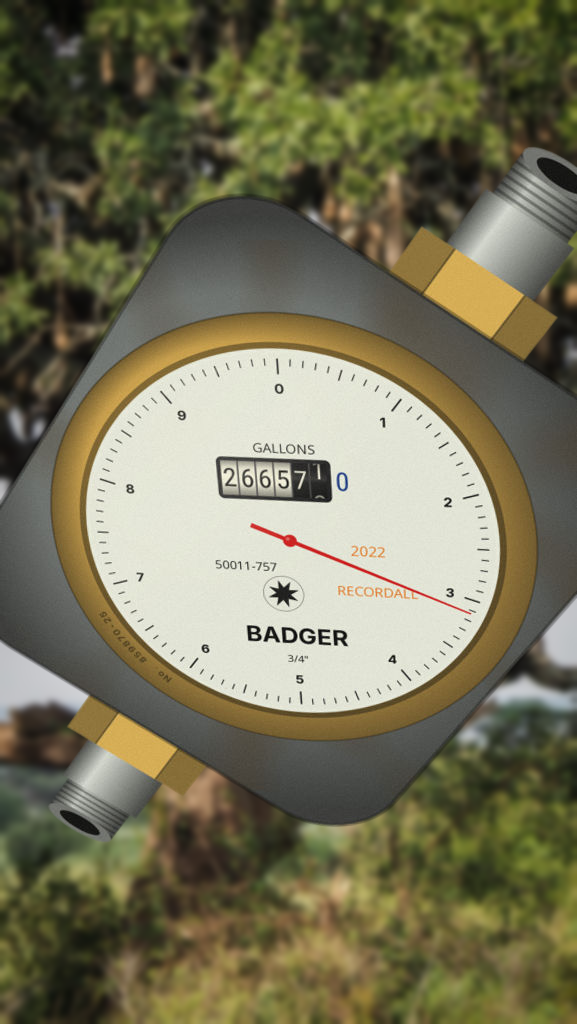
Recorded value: {"value": 2665713.1, "unit": "gal"}
